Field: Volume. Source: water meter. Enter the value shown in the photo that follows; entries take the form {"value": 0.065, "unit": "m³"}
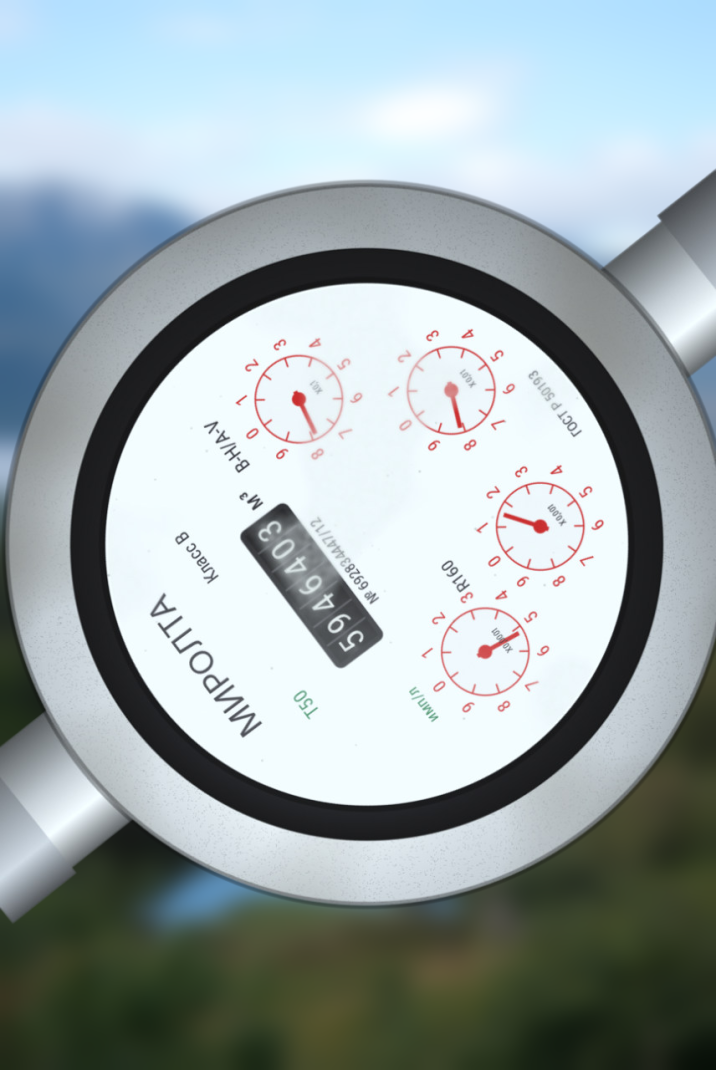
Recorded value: {"value": 5946403.7815, "unit": "m³"}
